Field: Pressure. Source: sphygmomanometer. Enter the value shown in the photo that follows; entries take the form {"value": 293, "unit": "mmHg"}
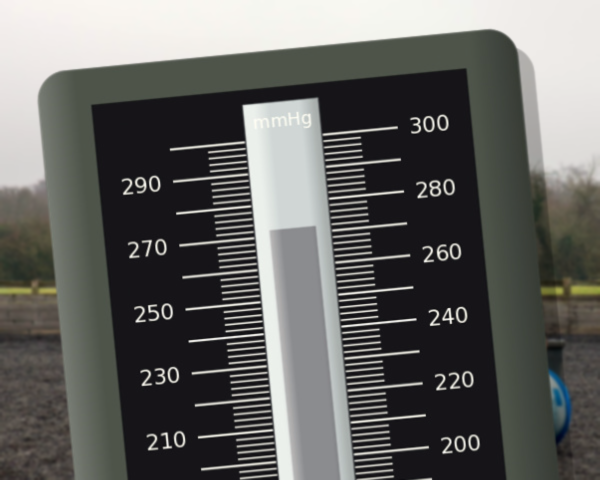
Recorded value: {"value": 272, "unit": "mmHg"}
